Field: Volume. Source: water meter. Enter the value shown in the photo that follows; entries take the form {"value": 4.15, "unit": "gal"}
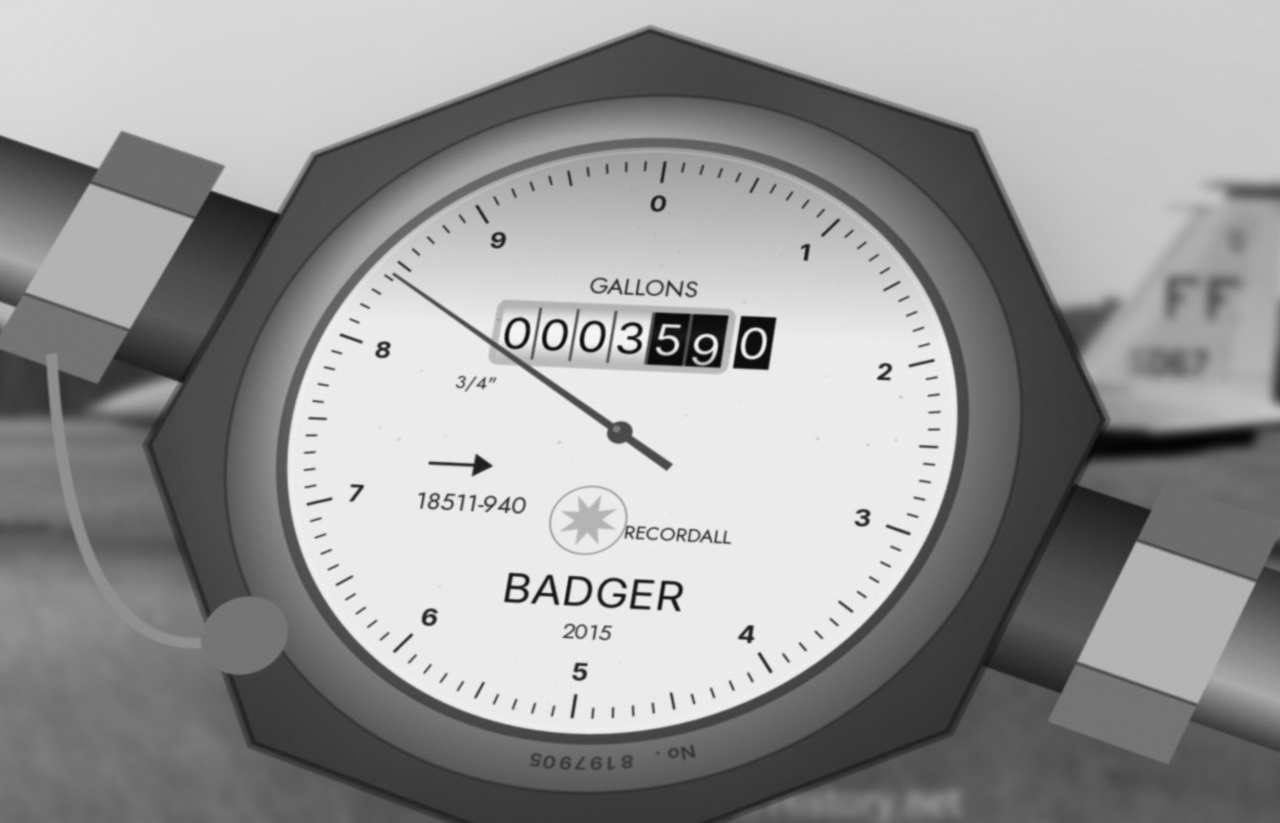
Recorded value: {"value": 3588.4, "unit": "gal"}
